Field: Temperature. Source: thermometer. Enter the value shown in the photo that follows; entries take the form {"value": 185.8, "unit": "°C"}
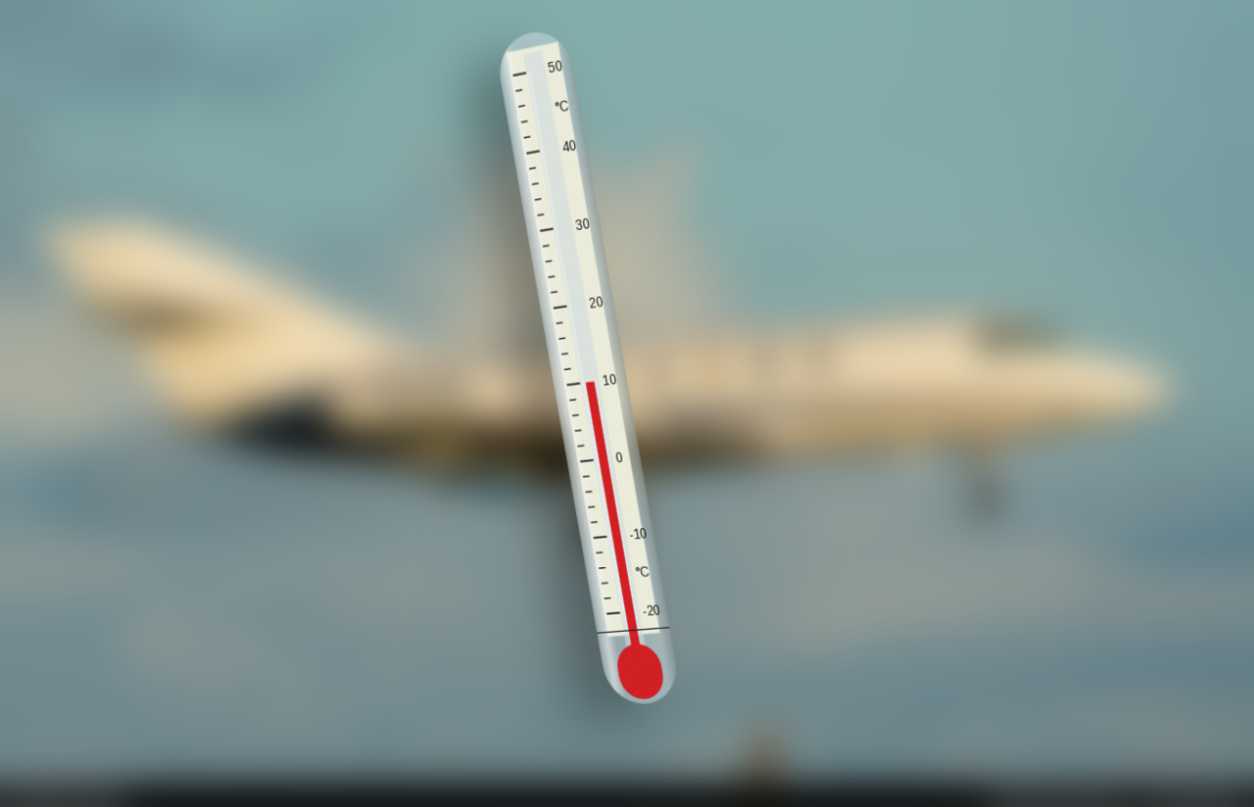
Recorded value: {"value": 10, "unit": "°C"}
